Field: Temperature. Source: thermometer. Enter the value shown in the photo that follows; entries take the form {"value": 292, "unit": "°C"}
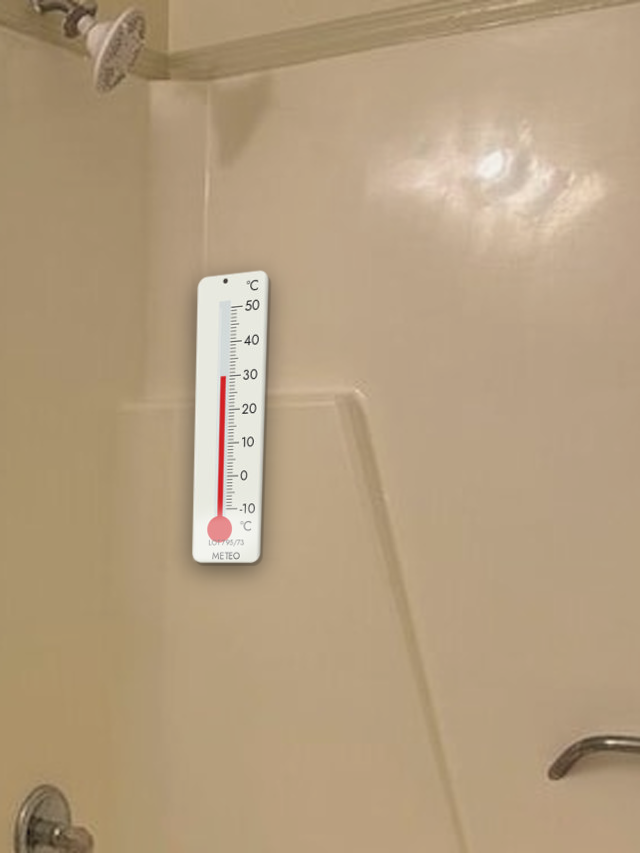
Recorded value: {"value": 30, "unit": "°C"}
